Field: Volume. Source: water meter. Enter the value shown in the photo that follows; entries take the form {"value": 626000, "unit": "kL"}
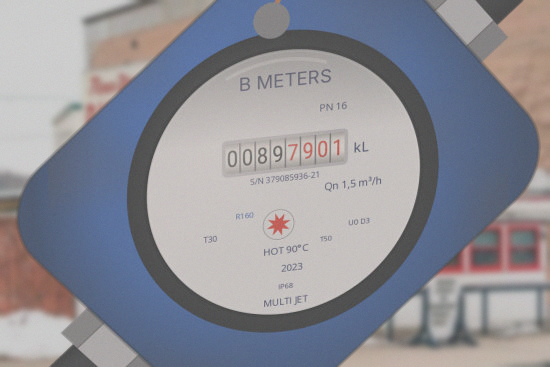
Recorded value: {"value": 89.7901, "unit": "kL"}
